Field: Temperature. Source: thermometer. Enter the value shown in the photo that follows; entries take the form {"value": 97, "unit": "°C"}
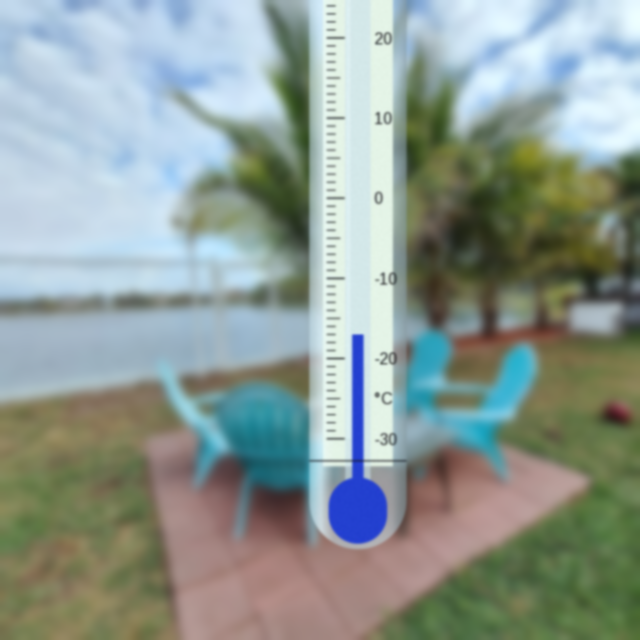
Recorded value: {"value": -17, "unit": "°C"}
